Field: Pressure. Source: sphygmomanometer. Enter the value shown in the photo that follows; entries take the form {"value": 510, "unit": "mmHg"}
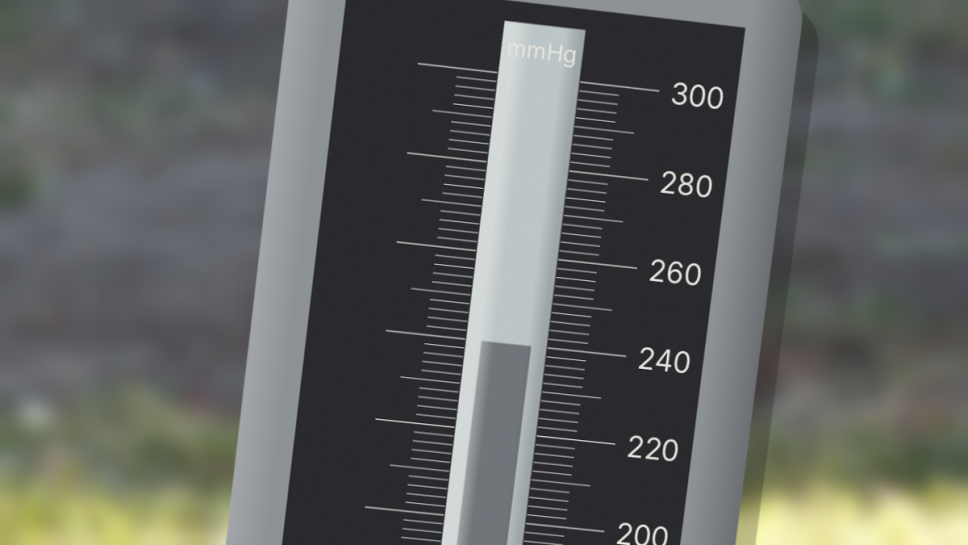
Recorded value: {"value": 240, "unit": "mmHg"}
